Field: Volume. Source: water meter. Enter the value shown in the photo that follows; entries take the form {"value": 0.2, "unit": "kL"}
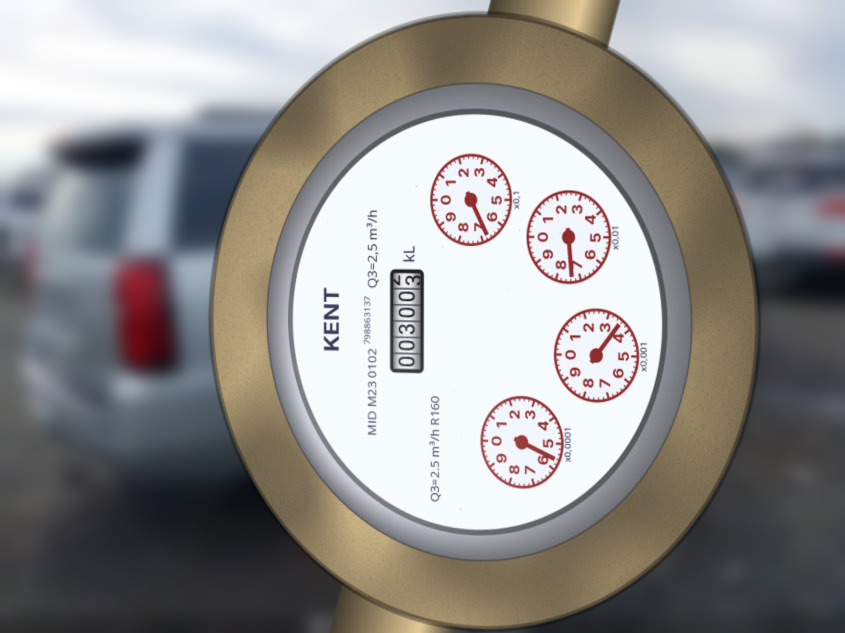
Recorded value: {"value": 3002.6735, "unit": "kL"}
